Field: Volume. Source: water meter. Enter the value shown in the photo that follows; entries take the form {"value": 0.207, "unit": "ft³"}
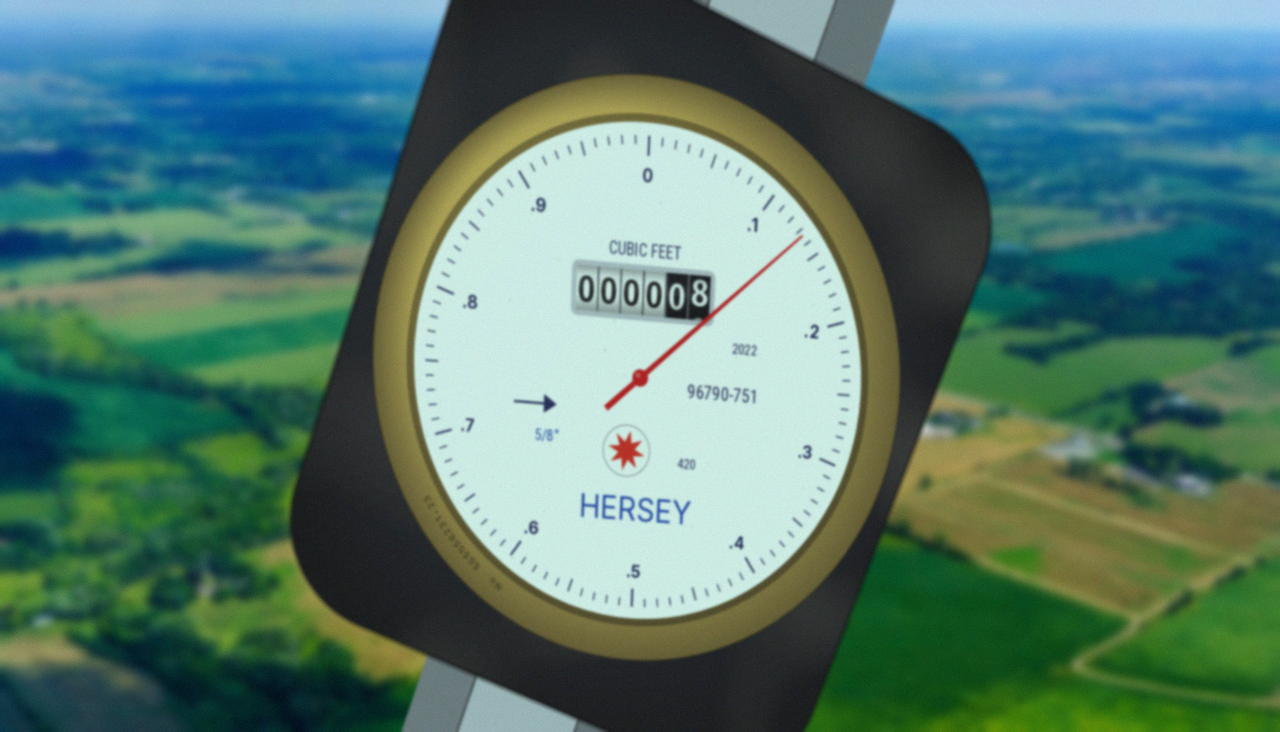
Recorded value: {"value": 8.13, "unit": "ft³"}
